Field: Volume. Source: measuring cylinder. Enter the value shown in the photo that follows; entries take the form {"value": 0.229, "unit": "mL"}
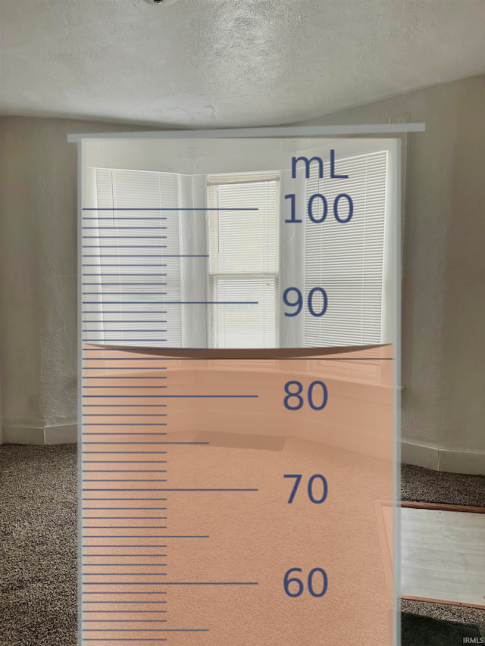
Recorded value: {"value": 84, "unit": "mL"}
